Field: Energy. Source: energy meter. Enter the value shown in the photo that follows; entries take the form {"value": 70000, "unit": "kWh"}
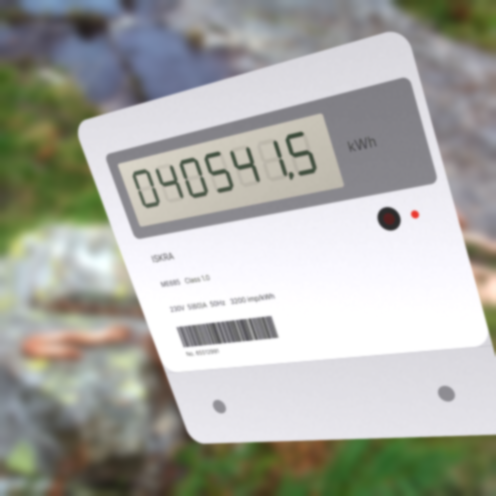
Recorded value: {"value": 40541.5, "unit": "kWh"}
